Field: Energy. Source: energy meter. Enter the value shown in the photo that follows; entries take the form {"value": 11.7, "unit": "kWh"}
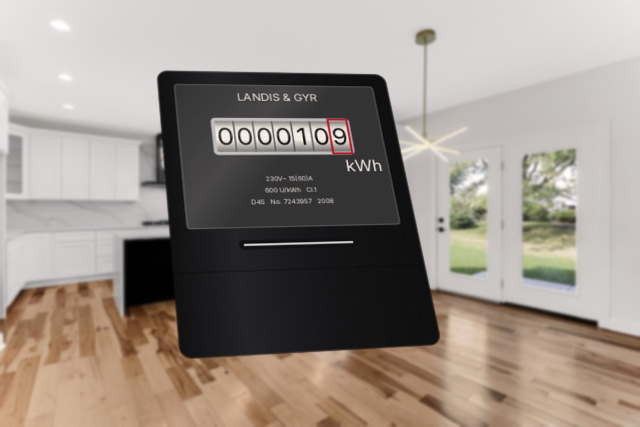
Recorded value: {"value": 10.9, "unit": "kWh"}
